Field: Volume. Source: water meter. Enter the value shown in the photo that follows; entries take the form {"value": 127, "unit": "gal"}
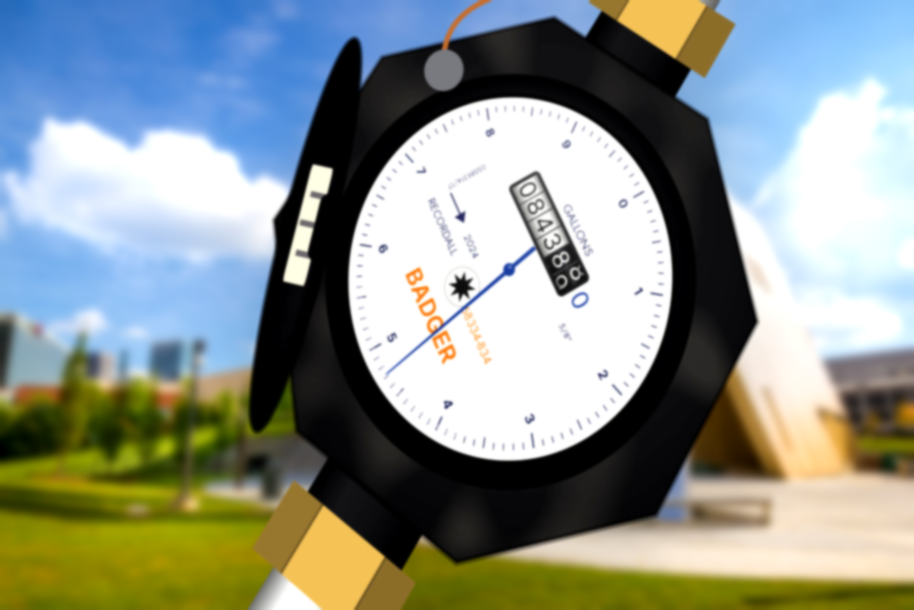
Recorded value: {"value": 843884.7, "unit": "gal"}
